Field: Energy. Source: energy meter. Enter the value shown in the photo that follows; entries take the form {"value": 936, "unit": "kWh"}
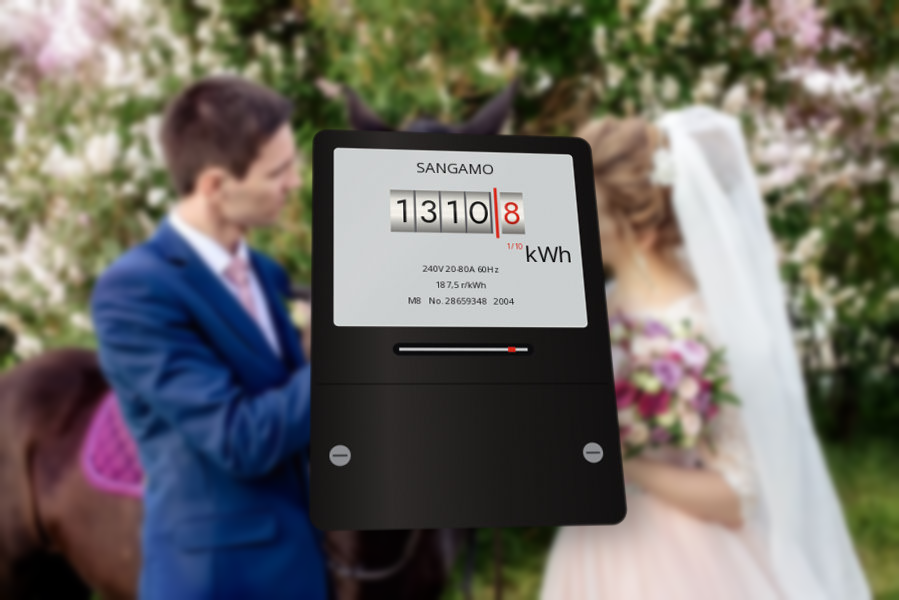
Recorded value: {"value": 1310.8, "unit": "kWh"}
